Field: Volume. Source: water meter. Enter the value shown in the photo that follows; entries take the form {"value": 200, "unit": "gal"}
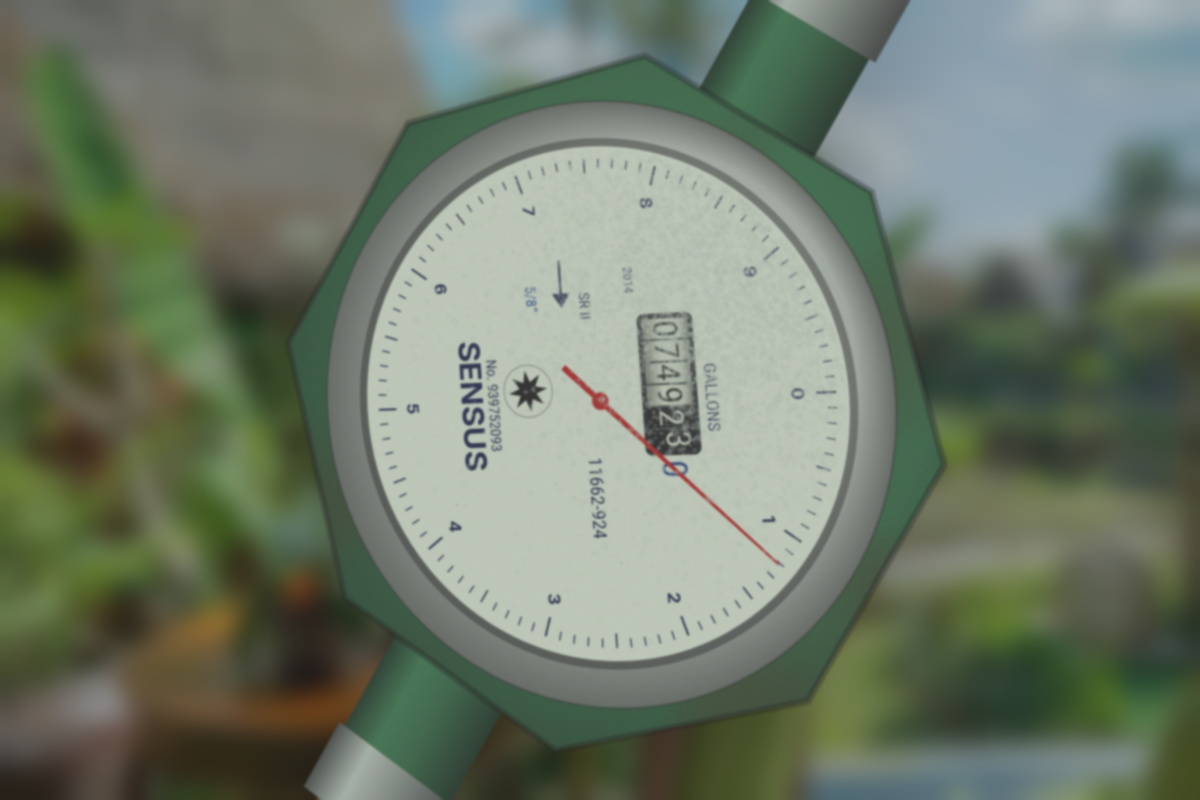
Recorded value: {"value": 749231.2, "unit": "gal"}
